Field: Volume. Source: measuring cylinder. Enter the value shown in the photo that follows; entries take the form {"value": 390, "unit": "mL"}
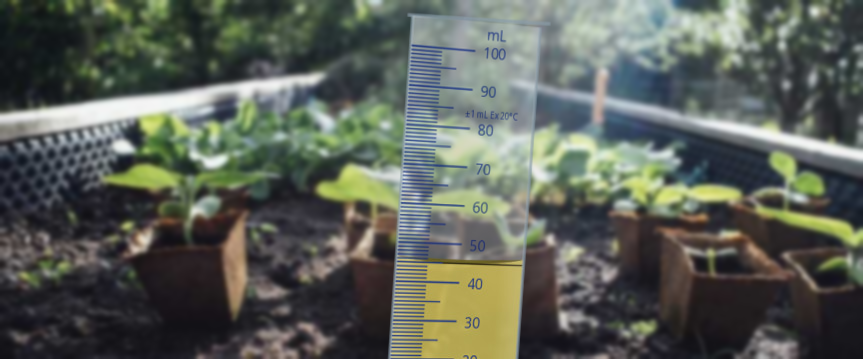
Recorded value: {"value": 45, "unit": "mL"}
